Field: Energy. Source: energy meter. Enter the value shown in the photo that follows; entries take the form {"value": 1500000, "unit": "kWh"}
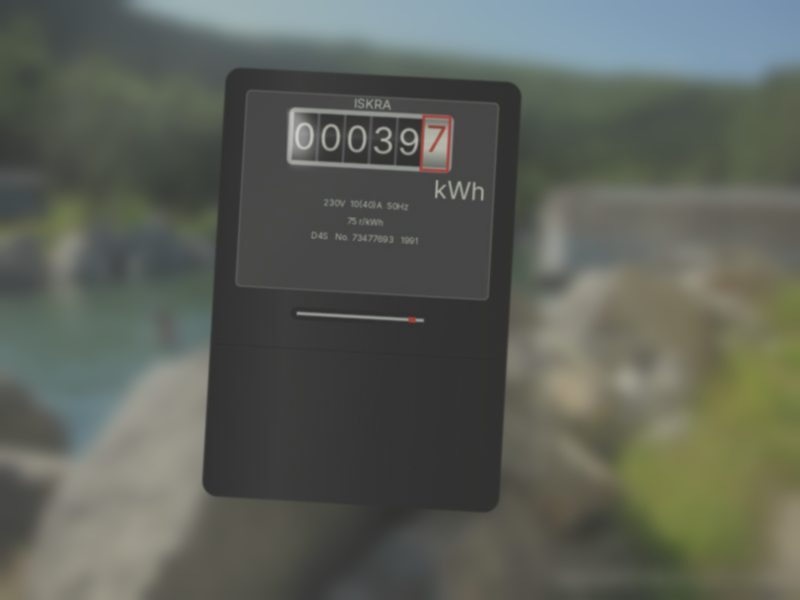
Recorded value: {"value": 39.7, "unit": "kWh"}
